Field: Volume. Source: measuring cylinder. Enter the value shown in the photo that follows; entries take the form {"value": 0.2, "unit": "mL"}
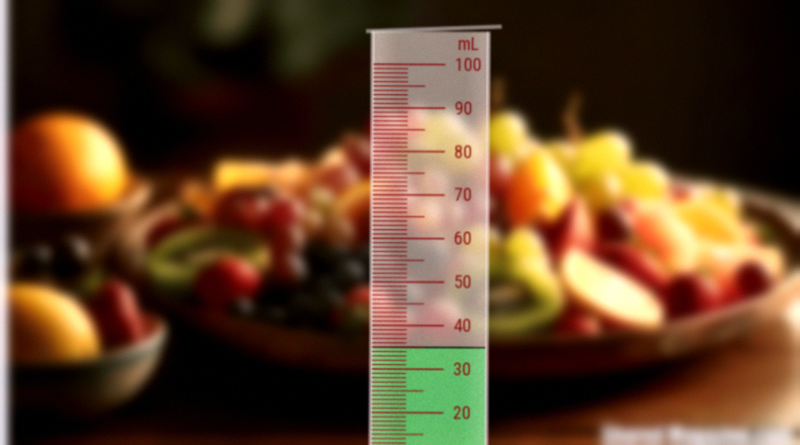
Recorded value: {"value": 35, "unit": "mL"}
